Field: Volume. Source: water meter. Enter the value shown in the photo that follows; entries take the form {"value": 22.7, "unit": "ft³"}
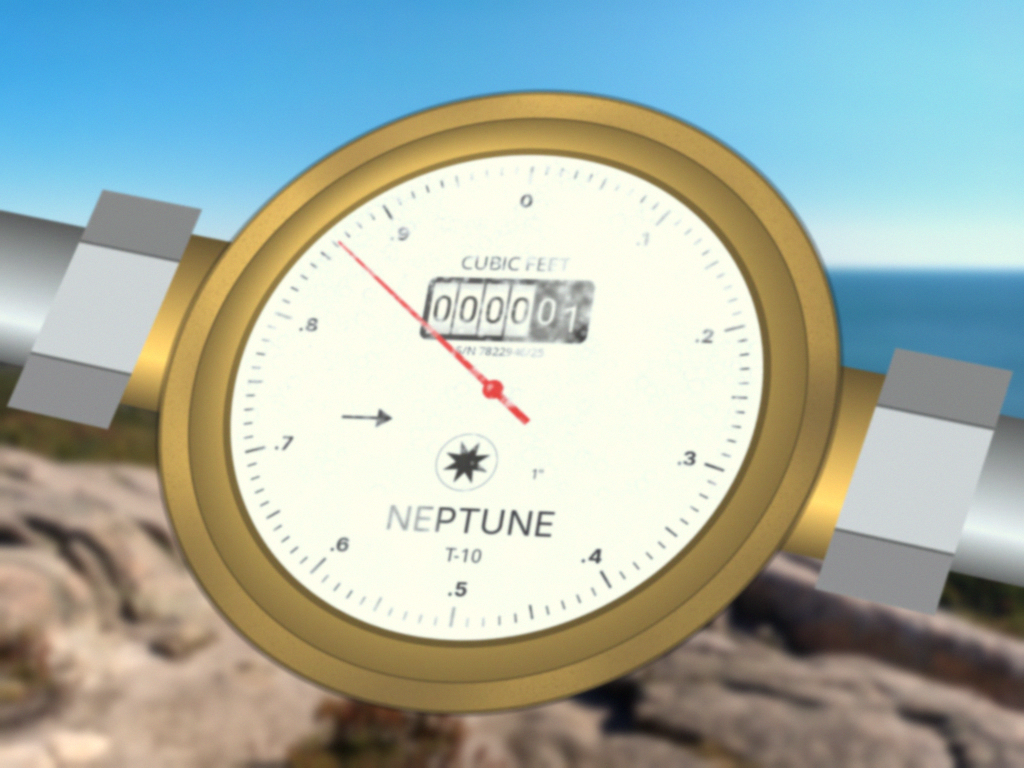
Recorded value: {"value": 0.86, "unit": "ft³"}
